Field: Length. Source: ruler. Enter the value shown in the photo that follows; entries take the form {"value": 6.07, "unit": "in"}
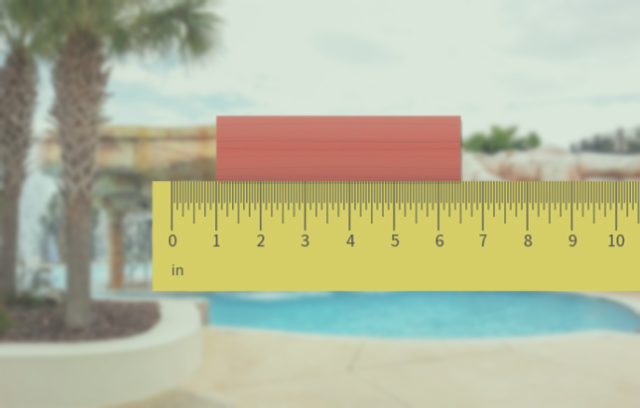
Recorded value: {"value": 5.5, "unit": "in"}
